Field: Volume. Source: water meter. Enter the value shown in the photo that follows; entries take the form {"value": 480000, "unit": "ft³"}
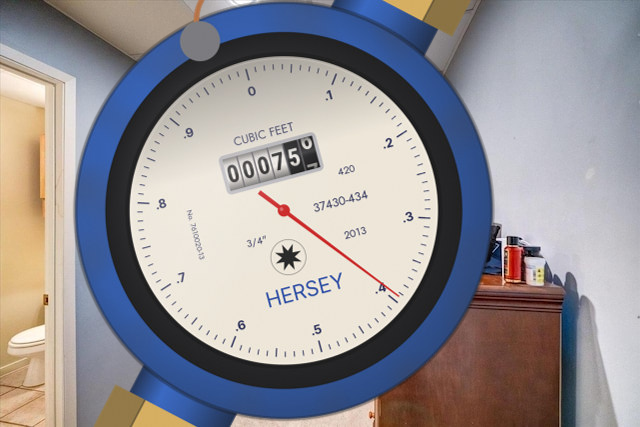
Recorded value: {"value": 756.39, "unit": "ft³"}
